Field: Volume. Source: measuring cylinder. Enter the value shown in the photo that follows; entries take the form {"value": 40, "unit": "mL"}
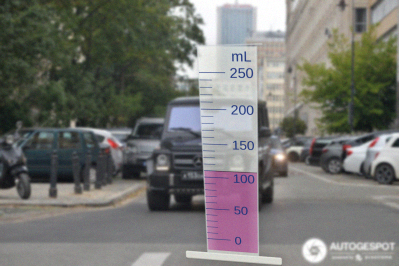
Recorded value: {"value": 110, "unit": "mL"}
